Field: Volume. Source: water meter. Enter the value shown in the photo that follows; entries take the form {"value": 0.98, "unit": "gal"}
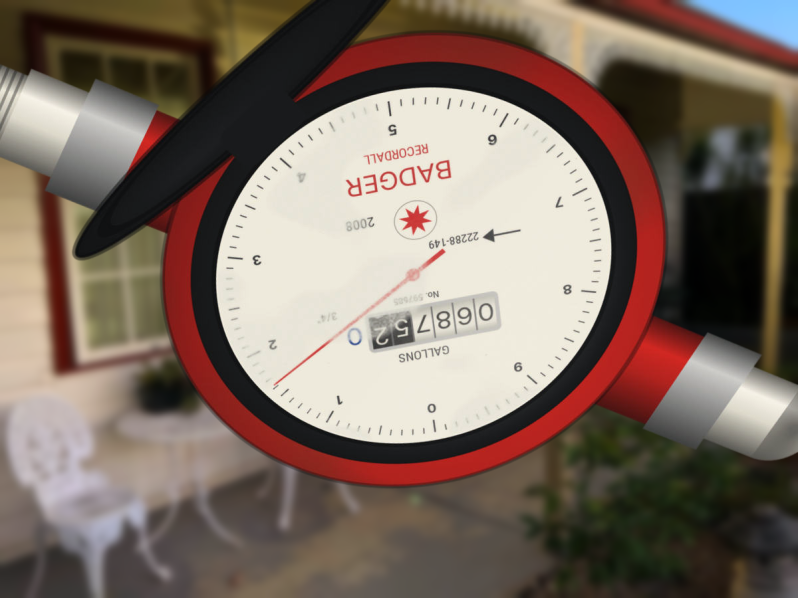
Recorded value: {"value": 687521.6, "unit": "gal"}
